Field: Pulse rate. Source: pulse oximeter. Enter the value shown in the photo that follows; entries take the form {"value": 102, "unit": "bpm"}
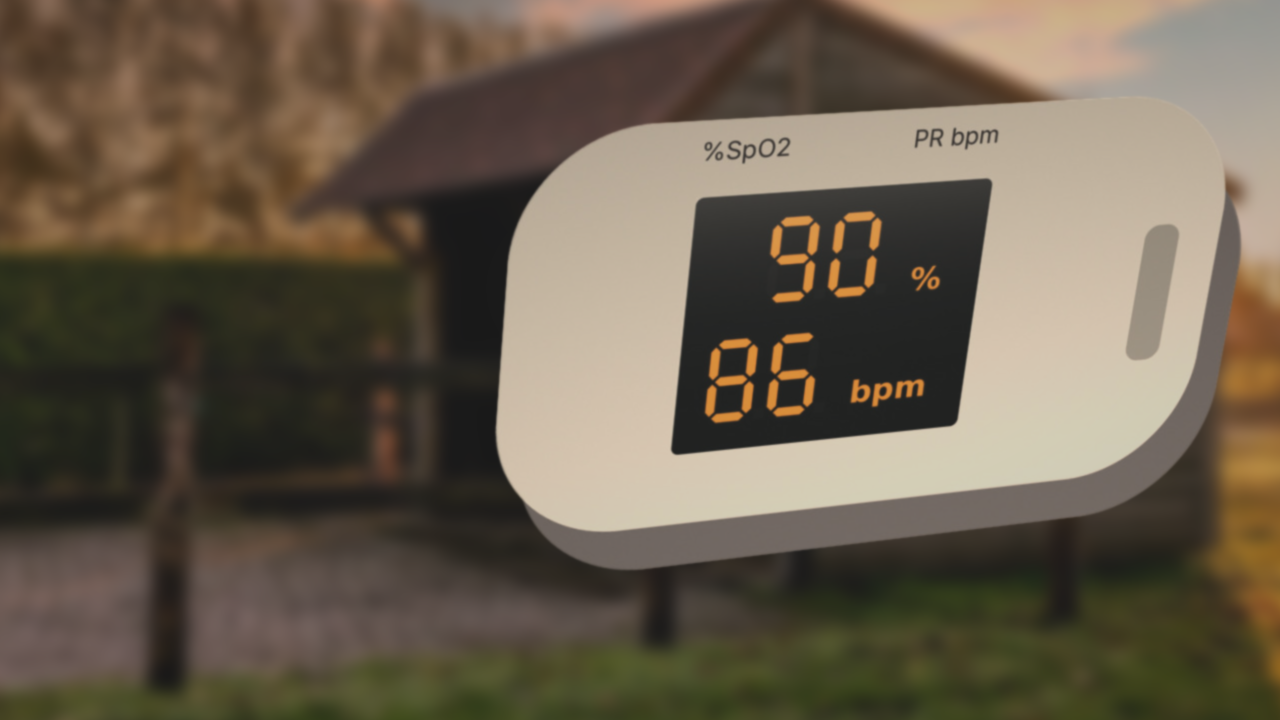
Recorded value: {"value": 86, "unit": "bpm"}
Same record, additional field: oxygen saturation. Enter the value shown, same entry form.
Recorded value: {"value": 90, "unit": "%"}
